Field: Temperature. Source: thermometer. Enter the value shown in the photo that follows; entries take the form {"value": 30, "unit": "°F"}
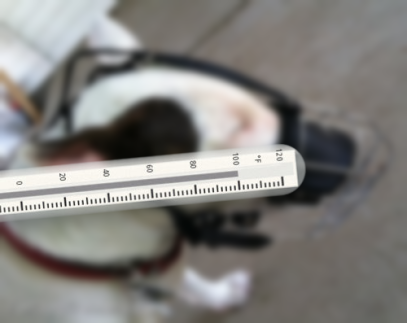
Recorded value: {"value": 100, "unit": "°F"}
